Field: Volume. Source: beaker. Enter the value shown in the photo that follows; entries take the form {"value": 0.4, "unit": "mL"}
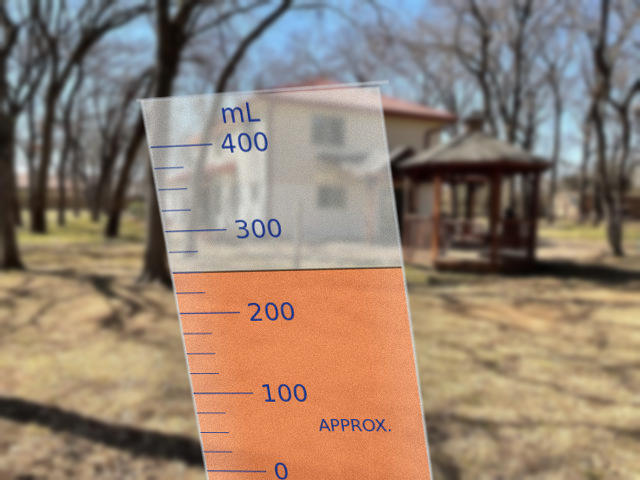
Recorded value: {"value": 250, "unit": "mL"}
